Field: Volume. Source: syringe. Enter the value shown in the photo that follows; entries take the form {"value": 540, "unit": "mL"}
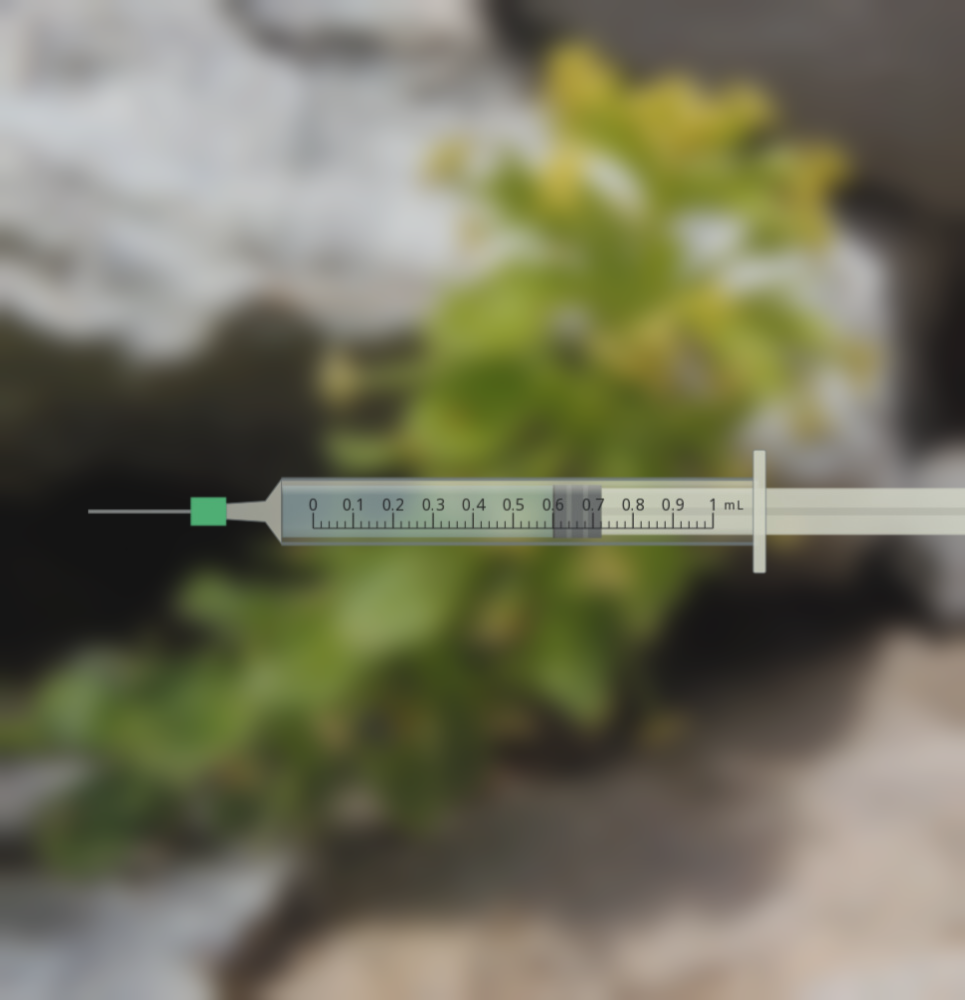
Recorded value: {"value": 0.6, "unit": "mL"}
